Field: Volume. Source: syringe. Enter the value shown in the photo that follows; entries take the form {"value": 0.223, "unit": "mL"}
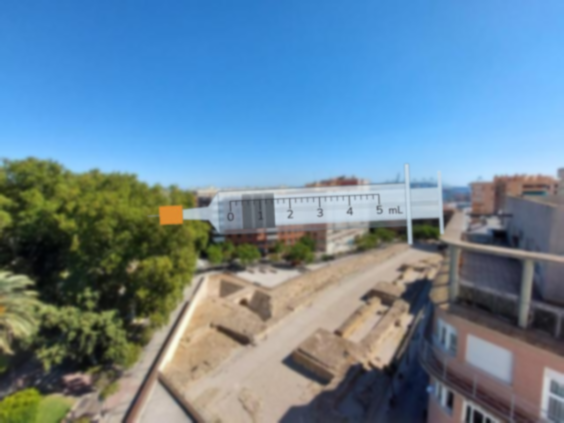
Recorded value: {"value": 0.4, "unit": "mL"}
